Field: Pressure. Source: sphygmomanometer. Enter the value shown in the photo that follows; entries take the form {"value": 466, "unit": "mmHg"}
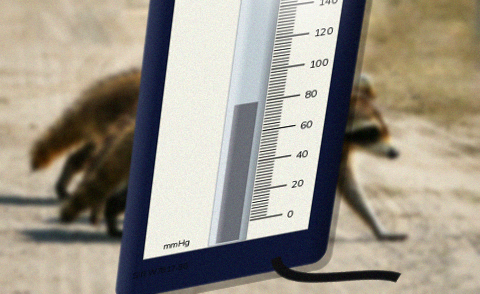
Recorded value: {"value": 80, "unit": "mmHg"}
